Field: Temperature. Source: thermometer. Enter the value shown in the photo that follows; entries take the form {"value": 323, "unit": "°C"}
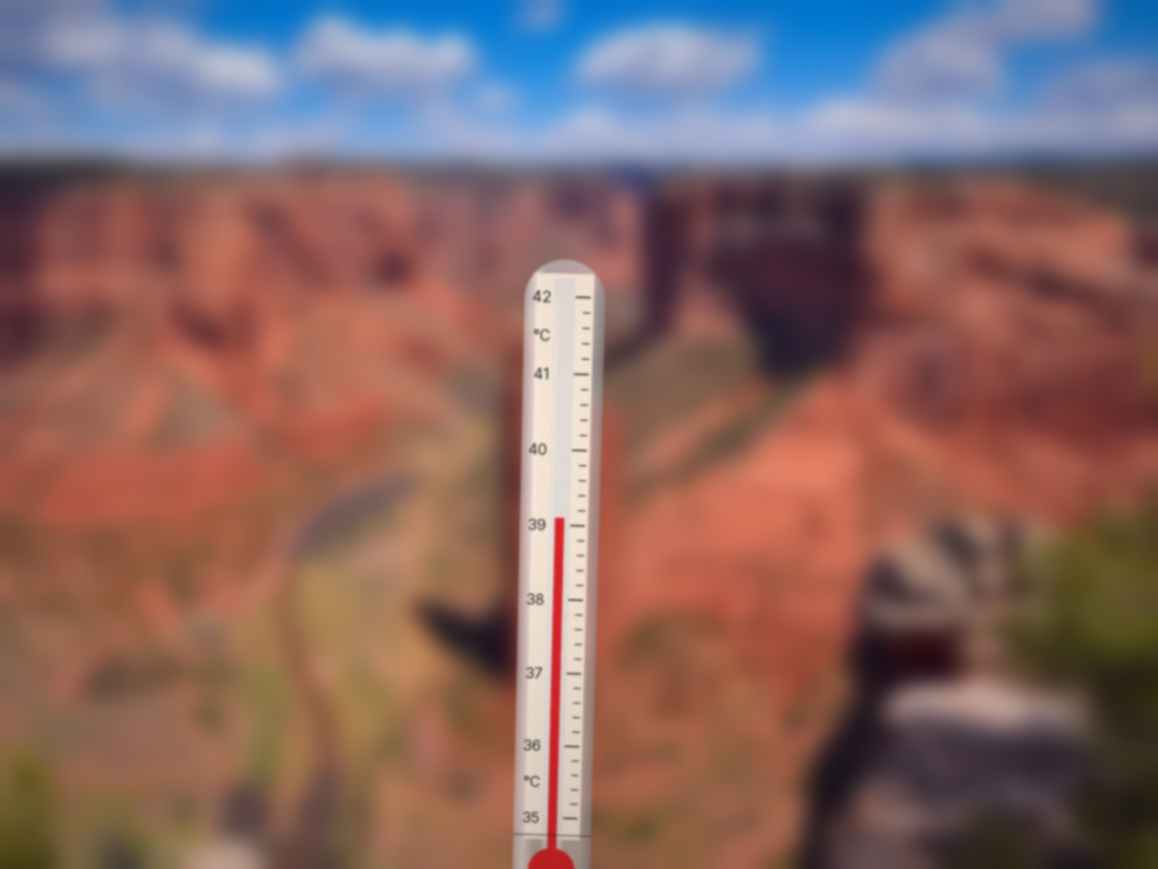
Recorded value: {"value": 39.1, "unit": "°C"}
